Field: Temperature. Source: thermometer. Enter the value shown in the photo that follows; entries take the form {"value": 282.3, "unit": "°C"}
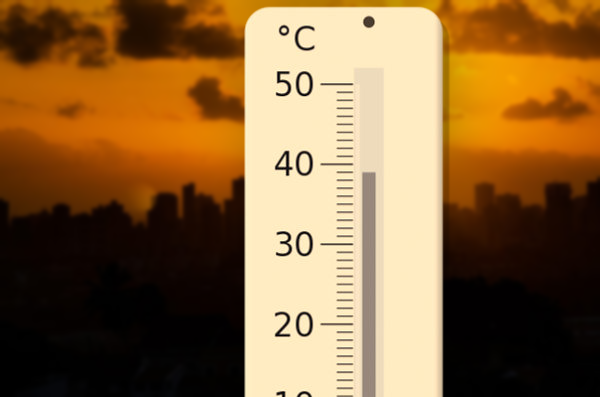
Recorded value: {"value": 39, "unit": "°C"}
